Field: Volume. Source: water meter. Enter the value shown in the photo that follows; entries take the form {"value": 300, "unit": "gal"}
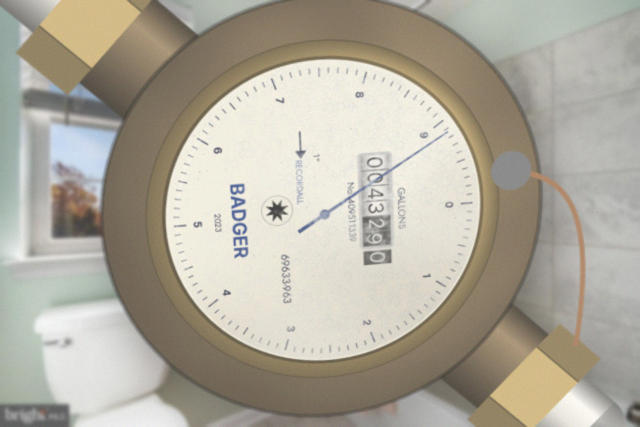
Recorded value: {"value": 43289.1, "unit": "gal"}
